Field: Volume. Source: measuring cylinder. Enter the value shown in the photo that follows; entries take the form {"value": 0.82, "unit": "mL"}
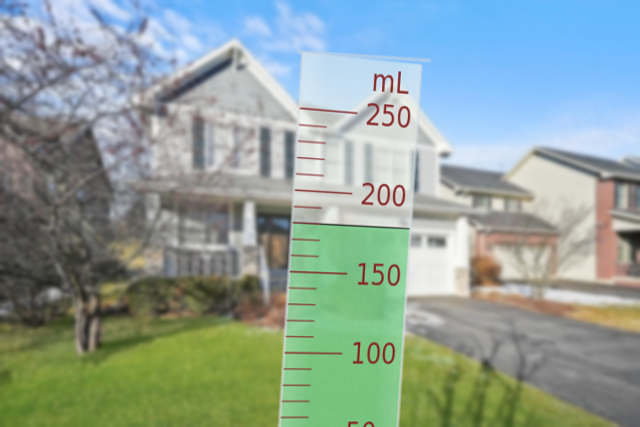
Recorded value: {"value": 180, "unit": "mL"}
